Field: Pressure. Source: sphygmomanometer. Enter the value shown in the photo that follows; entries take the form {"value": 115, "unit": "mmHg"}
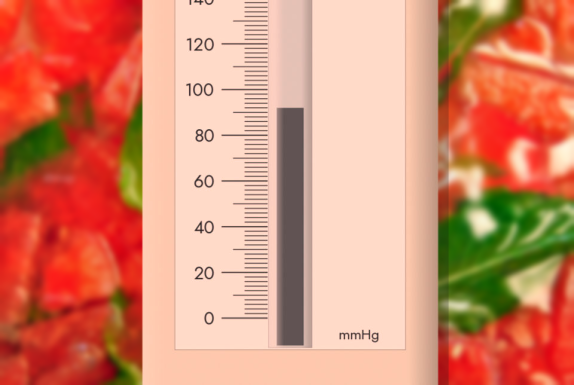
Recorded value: {"value": 92, "unit": "mmHg"}
